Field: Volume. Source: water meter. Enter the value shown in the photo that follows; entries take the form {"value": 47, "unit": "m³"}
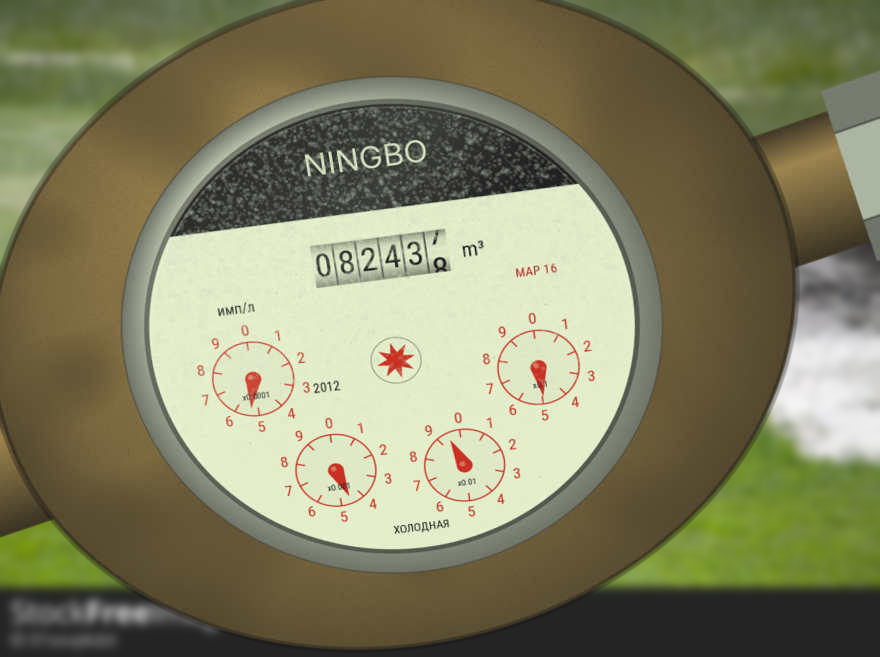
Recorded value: {"value": 82437.4945, "unit": "m³"}
